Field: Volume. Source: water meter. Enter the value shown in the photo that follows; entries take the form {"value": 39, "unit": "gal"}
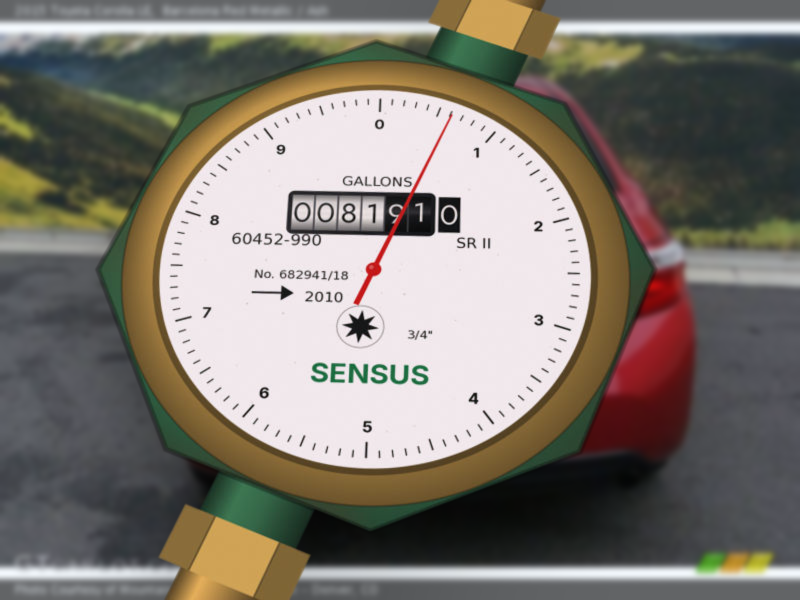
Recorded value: {"value": 81910.6, "unit": "gal"}
